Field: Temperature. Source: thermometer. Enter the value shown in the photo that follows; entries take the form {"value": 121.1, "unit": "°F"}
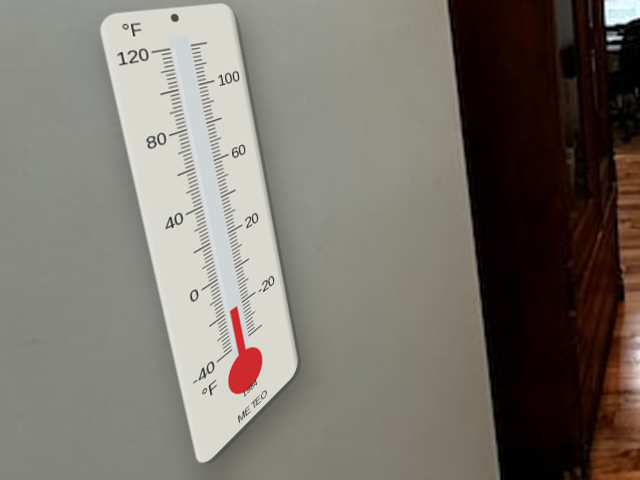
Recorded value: {"value": -20, "unit": "°F"}
